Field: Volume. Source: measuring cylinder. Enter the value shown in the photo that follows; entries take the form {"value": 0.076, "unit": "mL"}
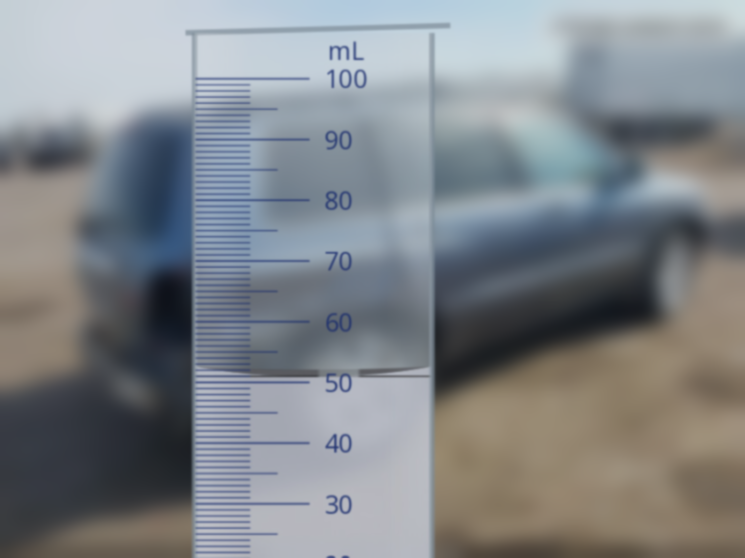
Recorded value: {"value": 51, "unit": "mL"}
